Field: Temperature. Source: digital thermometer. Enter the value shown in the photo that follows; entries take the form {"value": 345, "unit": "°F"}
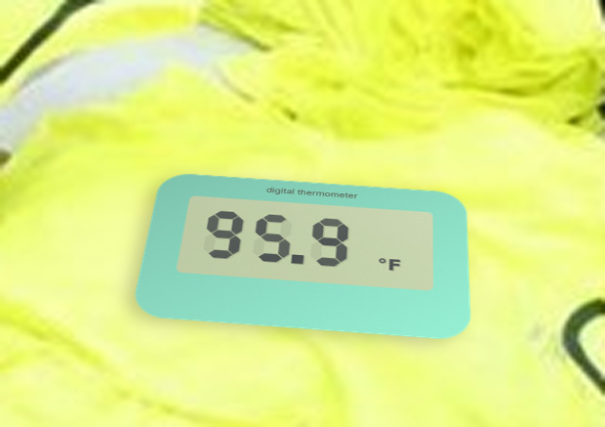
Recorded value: {"value": 95.9, "unit": "°F"}
